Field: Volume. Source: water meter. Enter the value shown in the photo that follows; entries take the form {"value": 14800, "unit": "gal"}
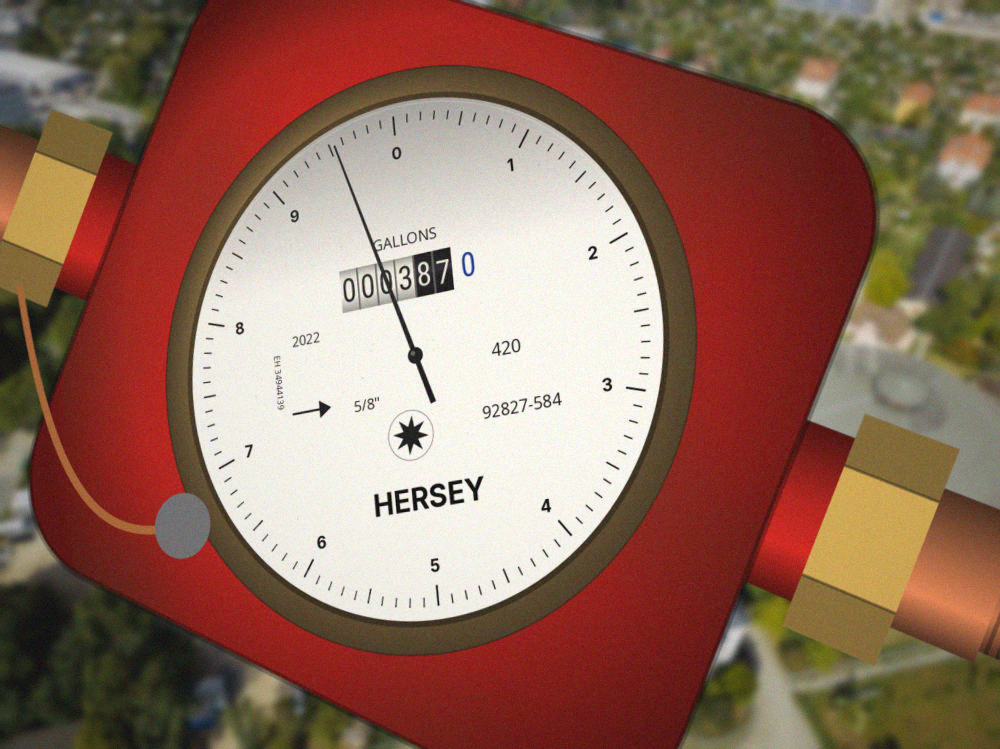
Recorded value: {"value": 3869.5, "unit": "gal"}
